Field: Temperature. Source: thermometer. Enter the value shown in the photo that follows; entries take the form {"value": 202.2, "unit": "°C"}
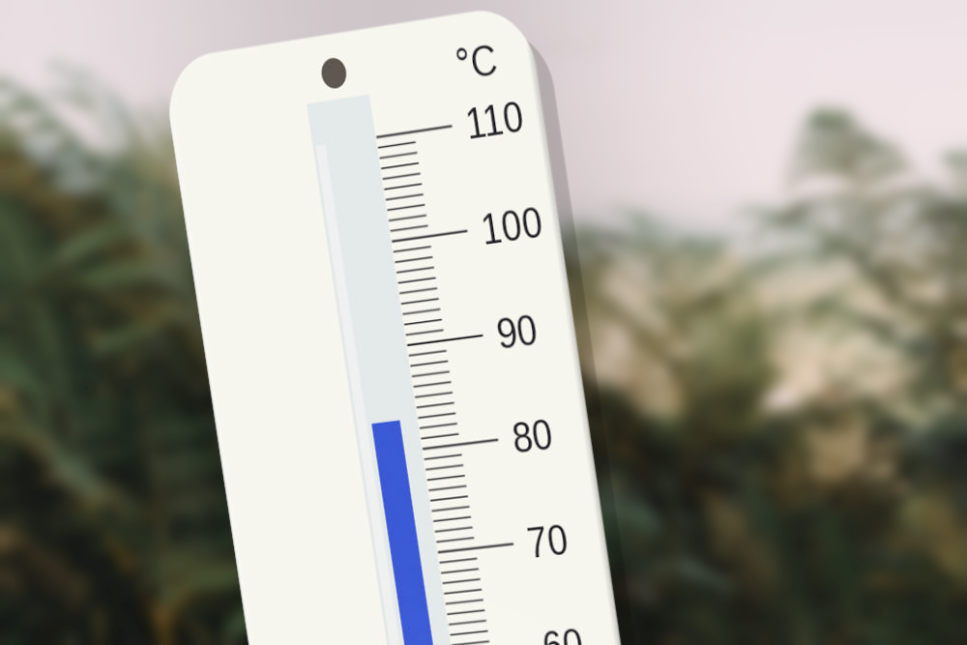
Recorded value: {"value": 83, "unit": "°C"}
